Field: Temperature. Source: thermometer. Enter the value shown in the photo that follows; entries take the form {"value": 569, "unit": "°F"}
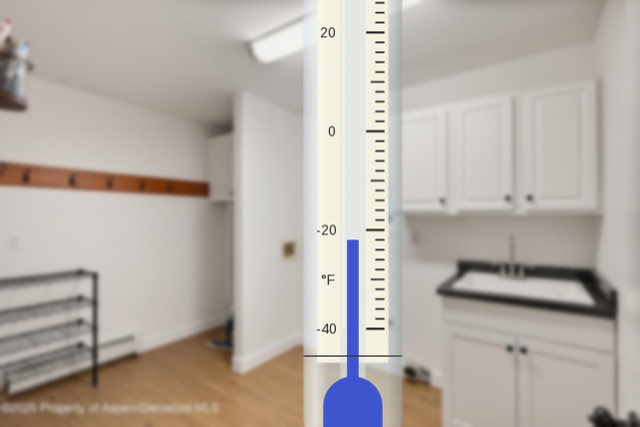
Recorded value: {"value": -22, "unit": "°F"}
